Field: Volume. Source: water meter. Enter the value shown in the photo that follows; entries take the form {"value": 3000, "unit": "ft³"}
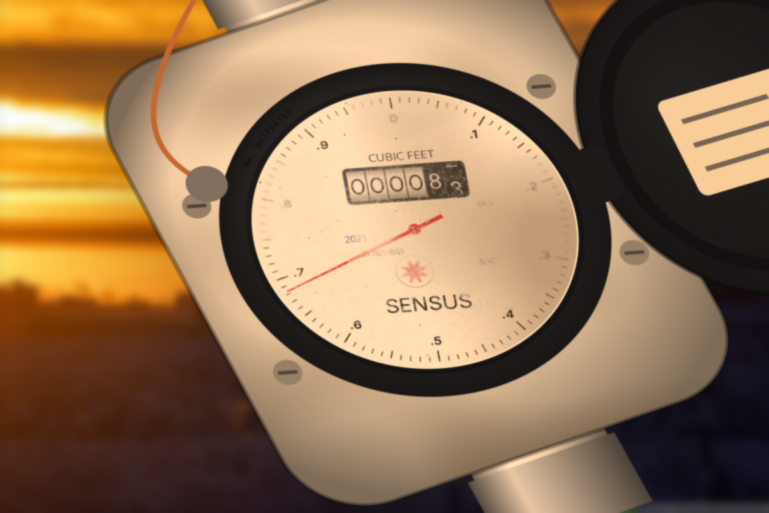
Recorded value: {"value": 82.68, "unit": "ft³"}
